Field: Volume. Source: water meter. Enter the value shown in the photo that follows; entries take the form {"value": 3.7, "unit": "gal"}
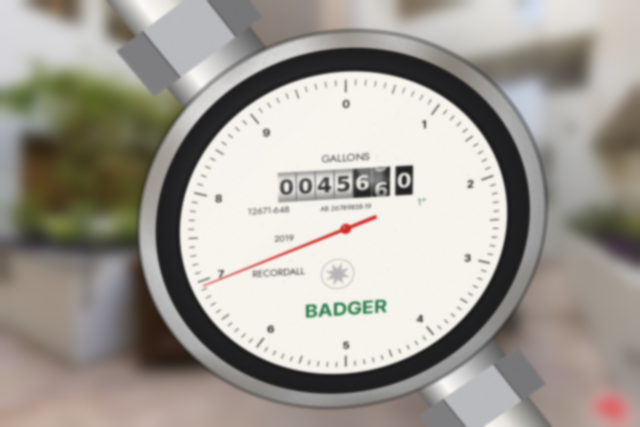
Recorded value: {"value": 45656.9, "unit": "gal"}
